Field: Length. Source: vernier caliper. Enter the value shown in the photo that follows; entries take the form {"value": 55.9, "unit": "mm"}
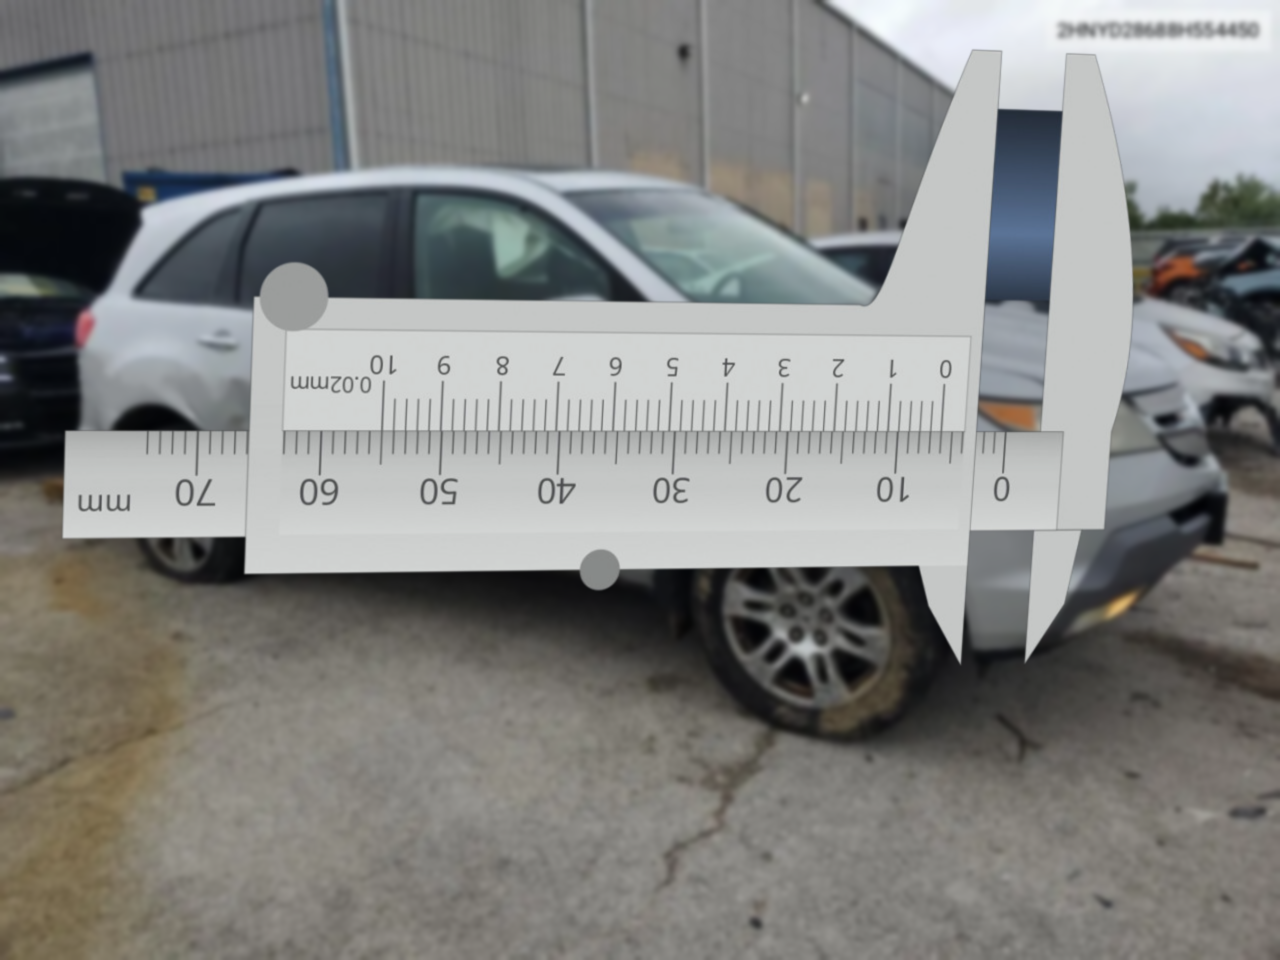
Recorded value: {"value": 6.0, "unit": "mm"}
